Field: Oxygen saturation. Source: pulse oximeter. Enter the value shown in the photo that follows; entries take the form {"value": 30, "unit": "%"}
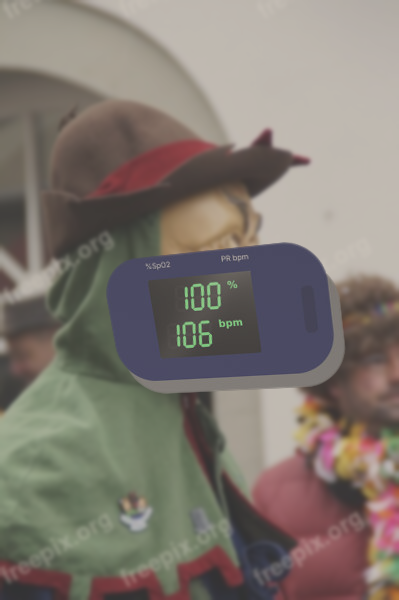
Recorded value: {"value": 100, "unit": "%"}
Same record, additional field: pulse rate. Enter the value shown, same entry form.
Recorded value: {"value": 106, "unit": "bpm"}
